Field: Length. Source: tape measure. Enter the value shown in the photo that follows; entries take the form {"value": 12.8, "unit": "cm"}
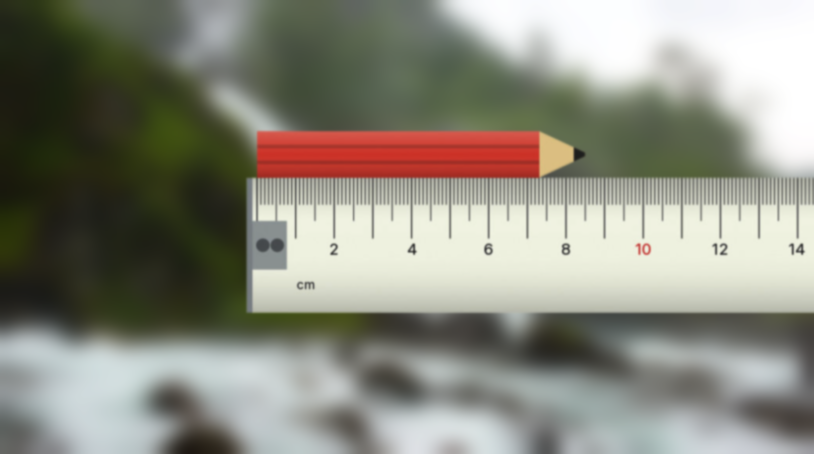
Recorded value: {"value": 8.5, "unit": "cm"}
